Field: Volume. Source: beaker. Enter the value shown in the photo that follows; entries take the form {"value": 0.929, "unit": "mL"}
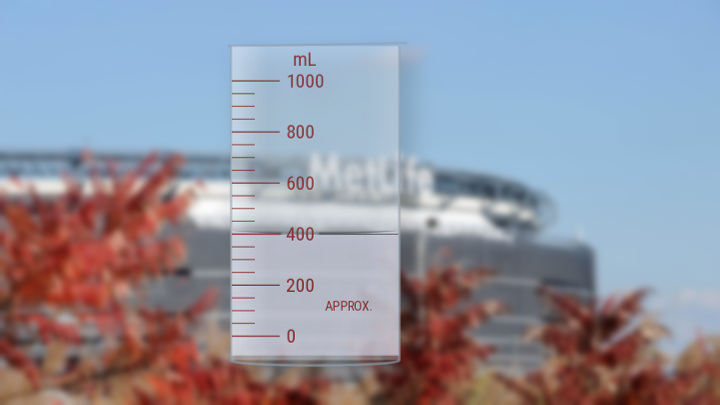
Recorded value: {"value": 400, "unit": "mL"}
